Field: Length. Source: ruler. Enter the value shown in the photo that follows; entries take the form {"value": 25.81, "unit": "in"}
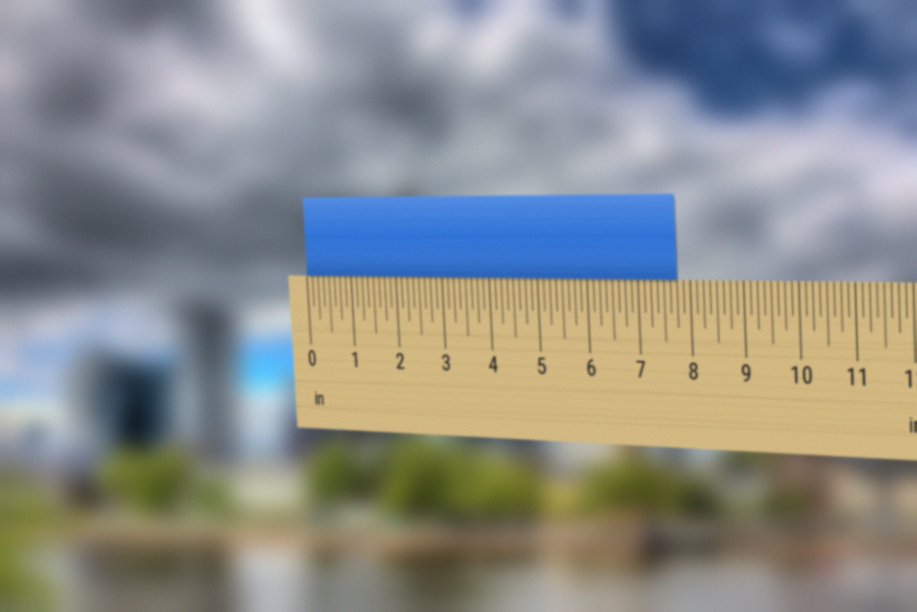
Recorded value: {"value": 7.75, "unit": "in"}
